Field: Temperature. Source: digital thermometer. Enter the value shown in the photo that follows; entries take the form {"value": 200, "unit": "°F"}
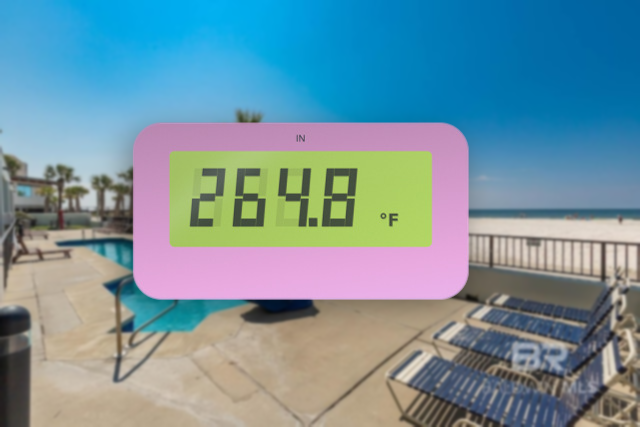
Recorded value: {"value": 264.8, "unit": "°F"}
